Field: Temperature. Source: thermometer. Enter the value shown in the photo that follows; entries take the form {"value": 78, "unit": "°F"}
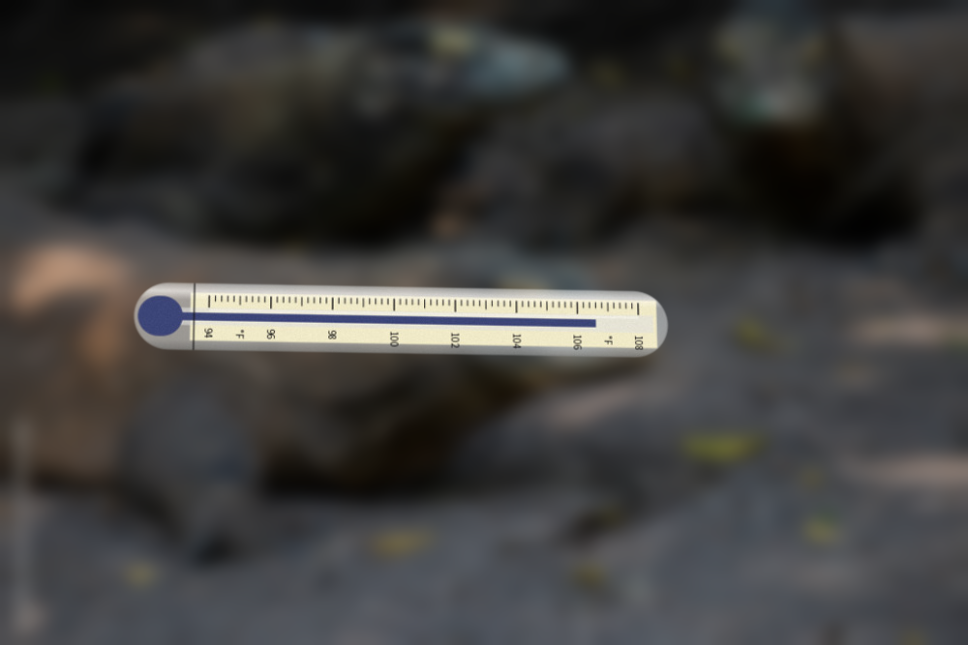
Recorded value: {"value": 106.6, "unit": "°F"}
